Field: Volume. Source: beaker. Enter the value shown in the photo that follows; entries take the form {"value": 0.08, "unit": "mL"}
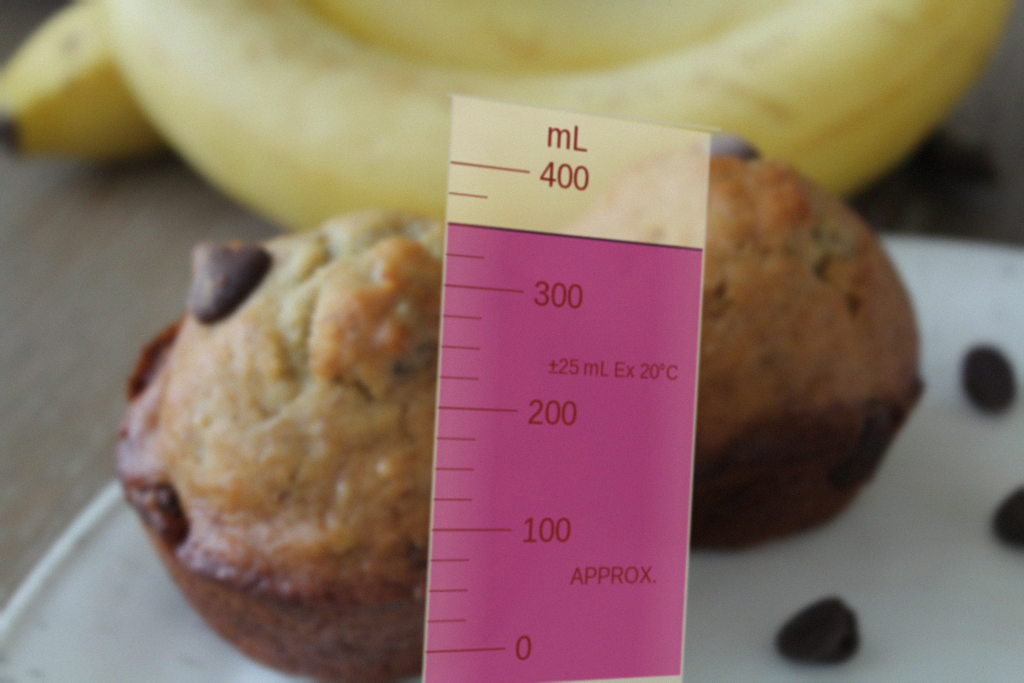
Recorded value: {"value": 350, "unit": "mL"}
